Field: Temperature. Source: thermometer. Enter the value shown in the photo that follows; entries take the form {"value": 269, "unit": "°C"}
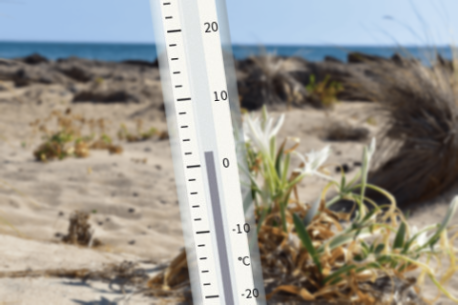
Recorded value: {"value": 2, "unit": "°C"}
